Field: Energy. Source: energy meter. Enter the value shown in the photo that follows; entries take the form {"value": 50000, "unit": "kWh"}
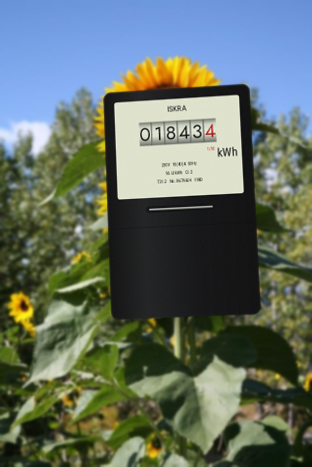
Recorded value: {"value": 1843.4, "unit": "kWh"}
